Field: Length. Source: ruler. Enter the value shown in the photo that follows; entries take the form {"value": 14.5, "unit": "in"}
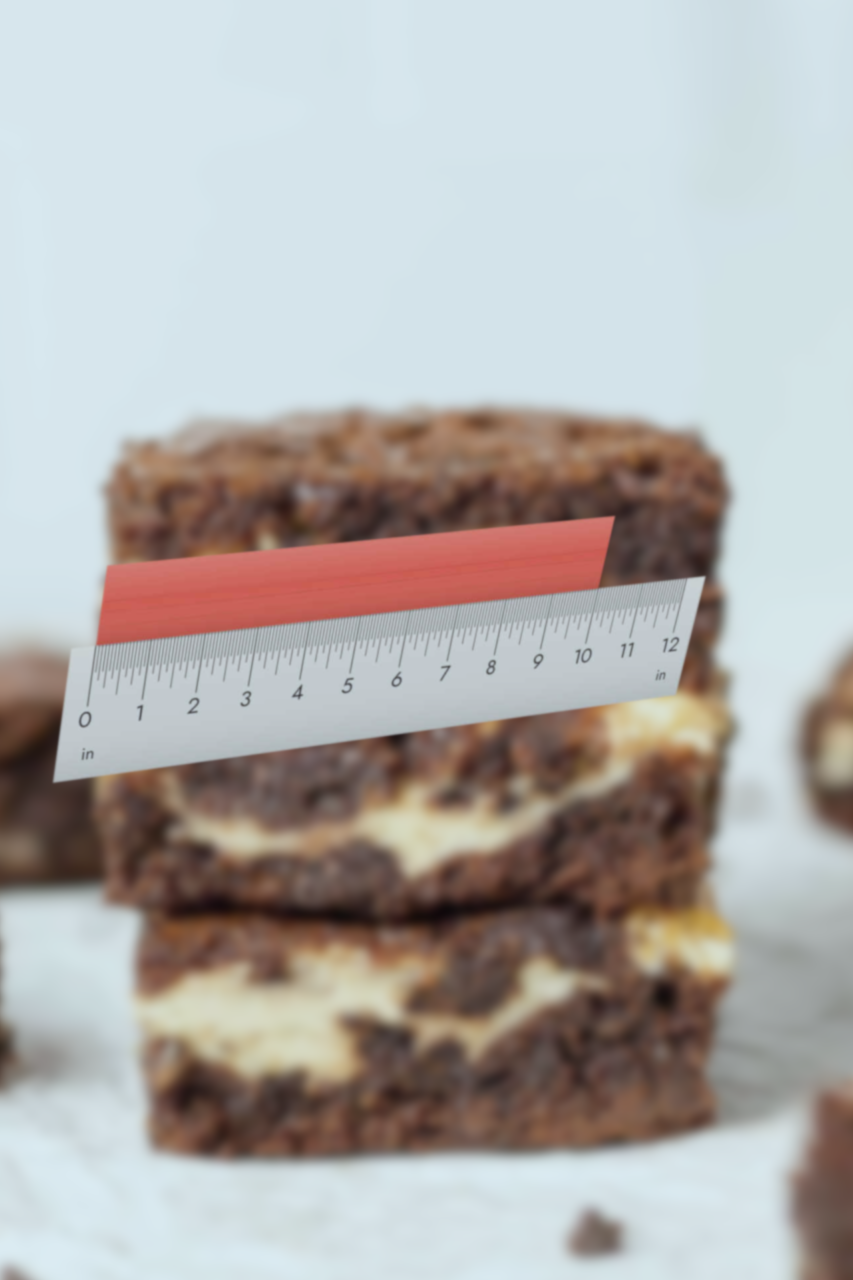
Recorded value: {"value": 10, "unit": "in"}
